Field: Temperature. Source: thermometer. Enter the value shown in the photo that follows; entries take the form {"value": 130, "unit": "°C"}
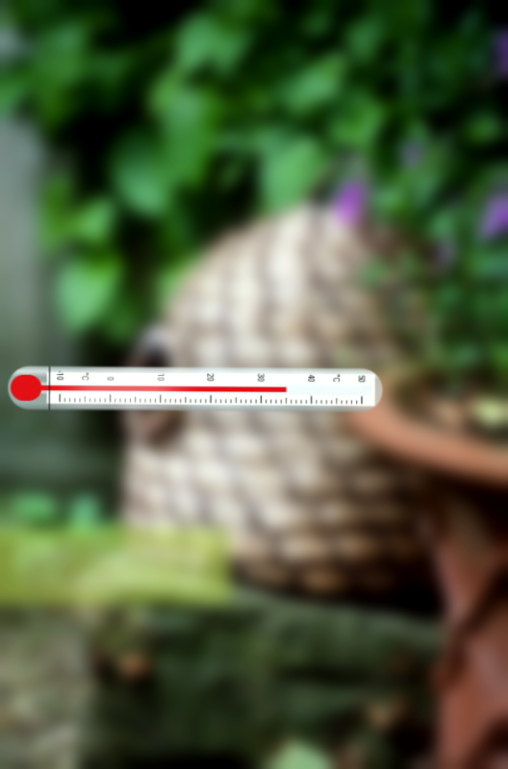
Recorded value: {"value": 35, "unit": "°C"}
